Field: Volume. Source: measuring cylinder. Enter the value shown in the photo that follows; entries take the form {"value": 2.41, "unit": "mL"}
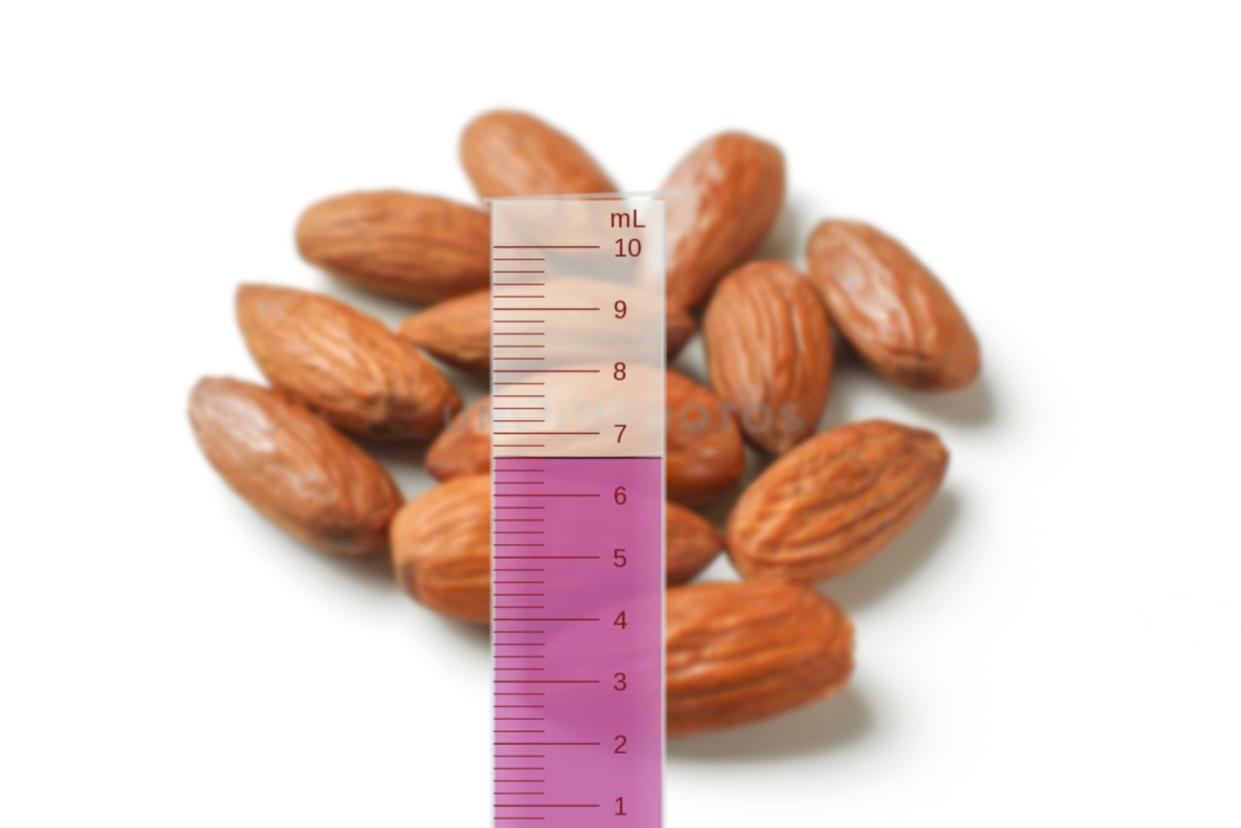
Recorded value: {"value": 6.6, "unit": "mL"}
